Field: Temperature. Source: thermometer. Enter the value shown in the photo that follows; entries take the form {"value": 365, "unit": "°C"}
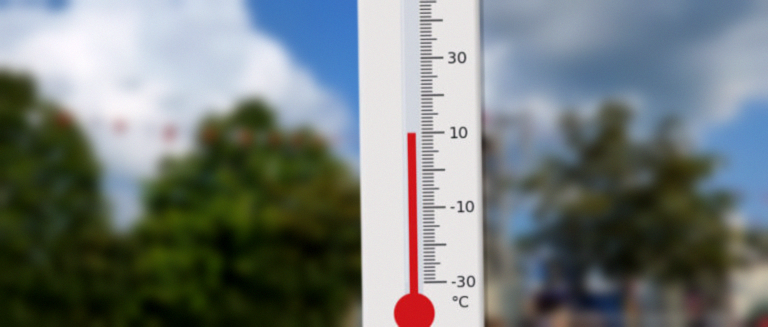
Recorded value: {"value": 10, "unit": "°C"}
